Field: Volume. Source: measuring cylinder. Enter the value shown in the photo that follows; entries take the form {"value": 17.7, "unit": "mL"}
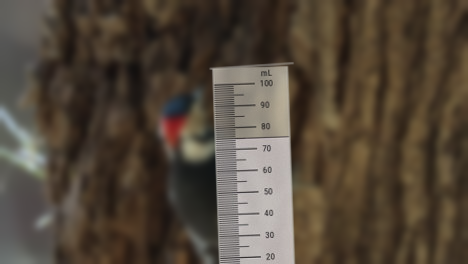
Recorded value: {"value": 75, "unit": "mL"}
